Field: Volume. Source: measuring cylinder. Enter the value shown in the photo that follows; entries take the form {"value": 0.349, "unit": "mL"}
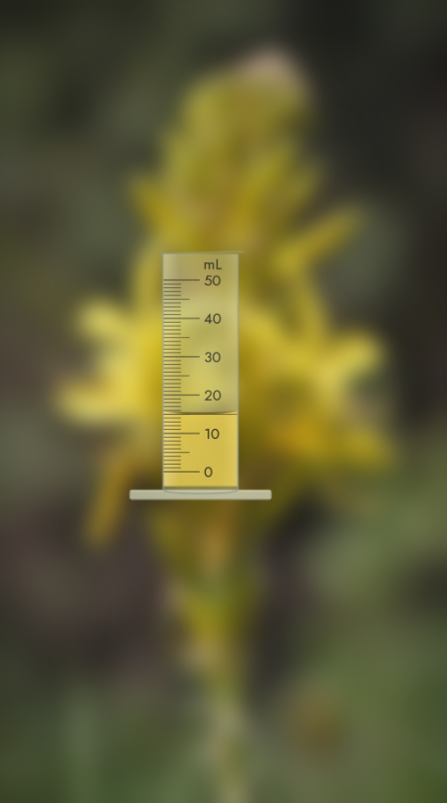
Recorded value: {"value": 15, "unit": "mL"}
